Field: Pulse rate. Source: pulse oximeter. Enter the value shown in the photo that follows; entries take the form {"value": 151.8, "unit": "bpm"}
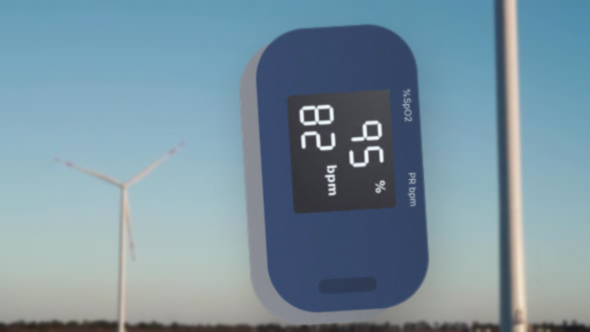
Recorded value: {"value": 82, "unit": "bpm"}
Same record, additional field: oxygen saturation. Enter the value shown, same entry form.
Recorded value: {"value": 95, "unit": "%"}
